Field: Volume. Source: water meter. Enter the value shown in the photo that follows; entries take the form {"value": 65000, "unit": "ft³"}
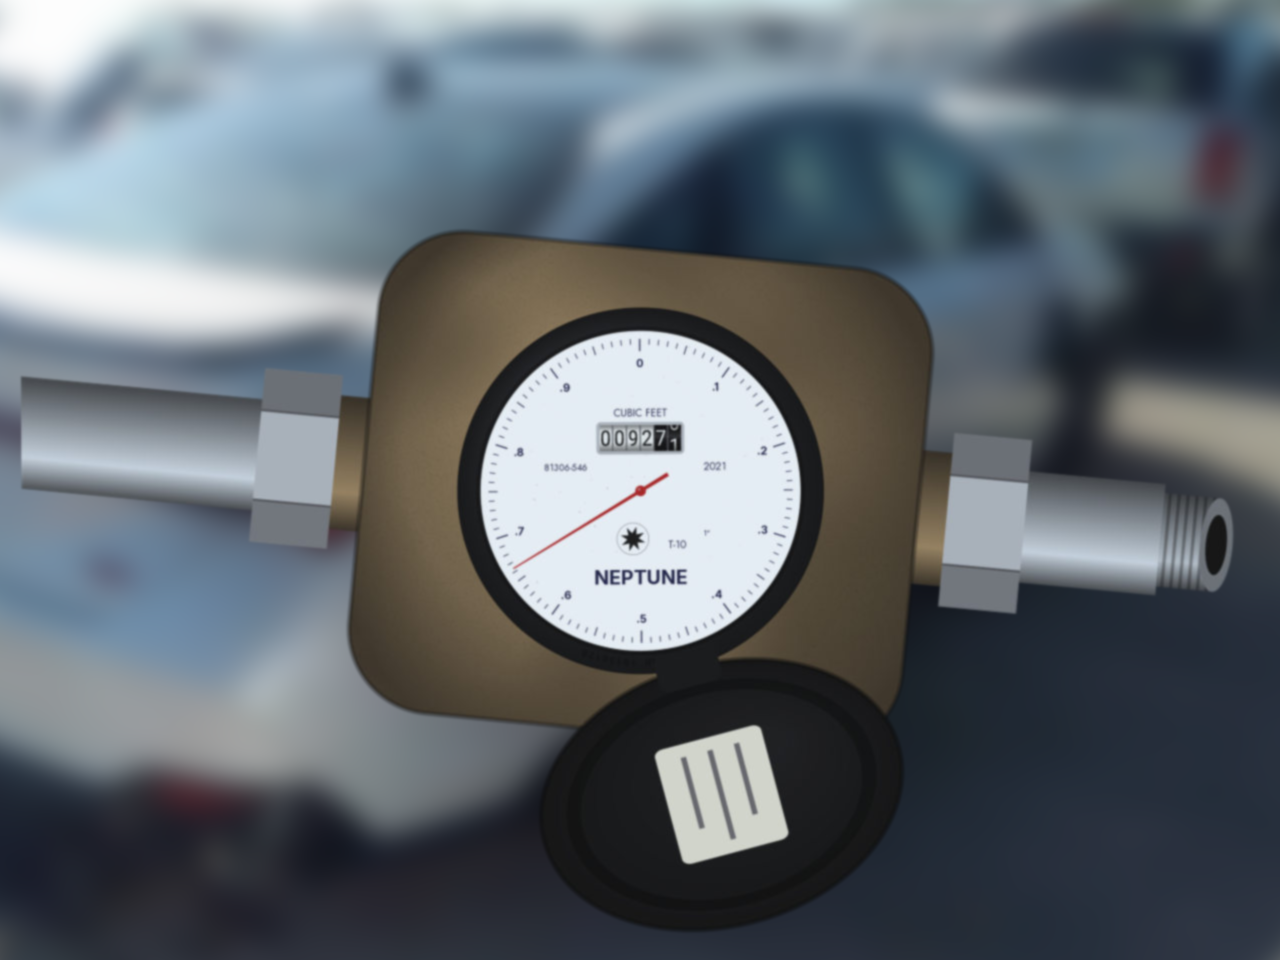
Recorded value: {"value": 9270.66, "unit": "ft³"}
